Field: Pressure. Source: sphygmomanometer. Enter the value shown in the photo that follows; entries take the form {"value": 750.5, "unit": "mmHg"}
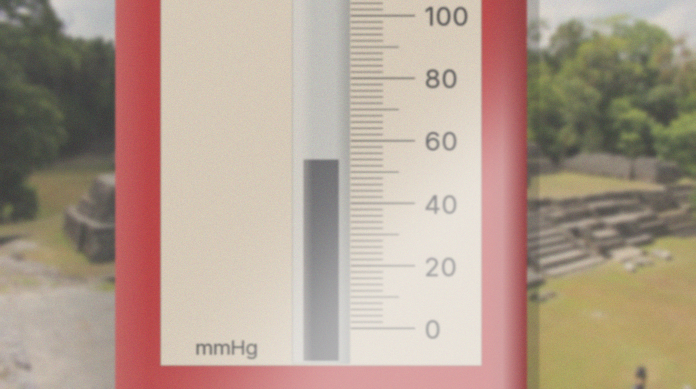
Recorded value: {"value": 54, "unit": "mmHg"}
